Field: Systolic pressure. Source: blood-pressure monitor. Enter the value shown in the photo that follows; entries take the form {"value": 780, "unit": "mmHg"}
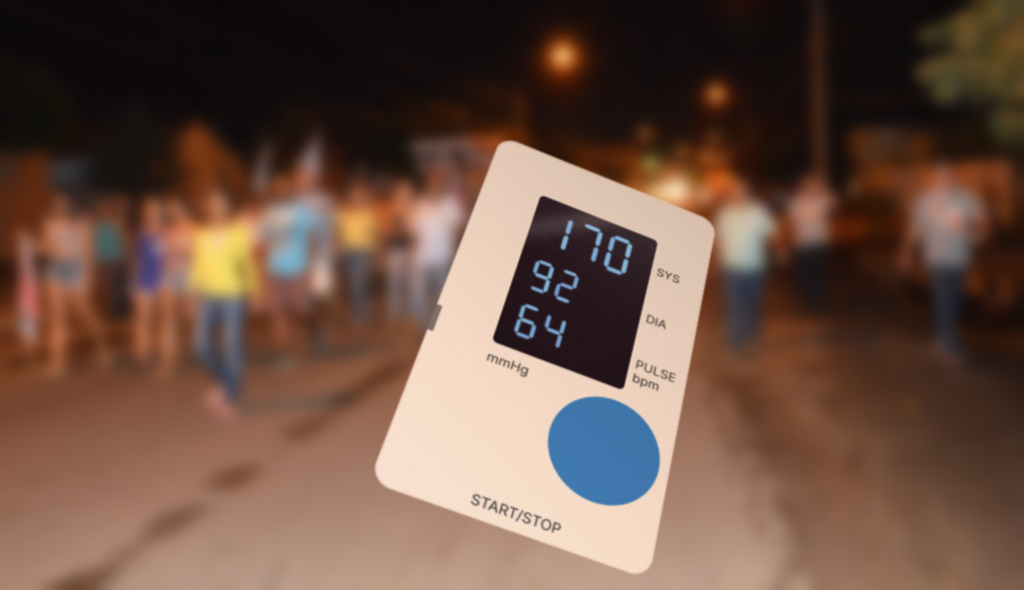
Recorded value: {"value": 170, "unit": "mmHg"}
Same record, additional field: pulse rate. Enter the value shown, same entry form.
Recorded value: {"value": 64, "unit": "bpm"}
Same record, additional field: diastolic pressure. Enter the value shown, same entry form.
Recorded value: {"value": 92, "unit": "mmHg"}
